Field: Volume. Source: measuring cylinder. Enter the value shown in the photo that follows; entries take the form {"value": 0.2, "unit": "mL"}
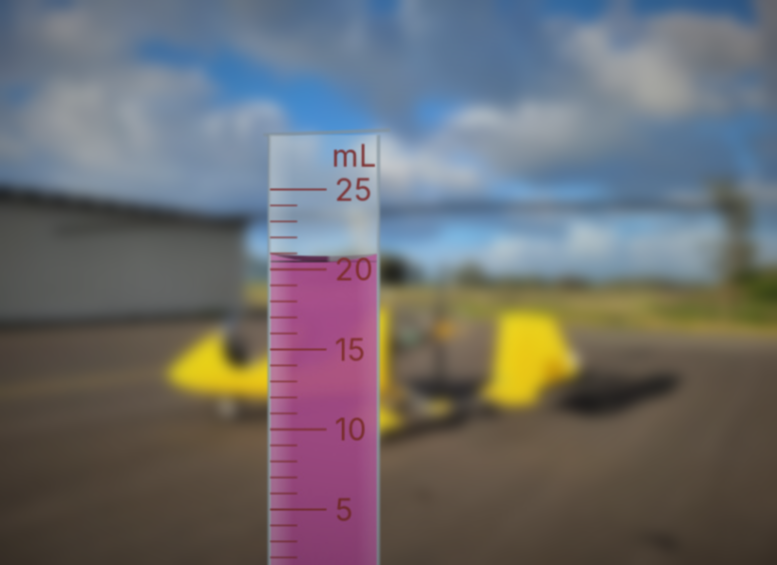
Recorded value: {"value": 20.5, "unit": "mL"}
